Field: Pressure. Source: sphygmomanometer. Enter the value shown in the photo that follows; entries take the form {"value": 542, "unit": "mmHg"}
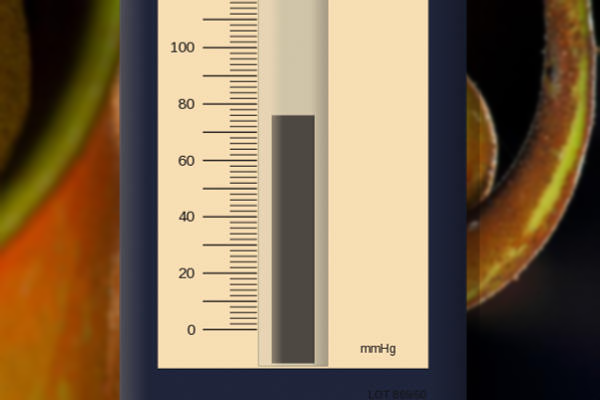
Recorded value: {"value": 76, "unit": "mmHg"}
